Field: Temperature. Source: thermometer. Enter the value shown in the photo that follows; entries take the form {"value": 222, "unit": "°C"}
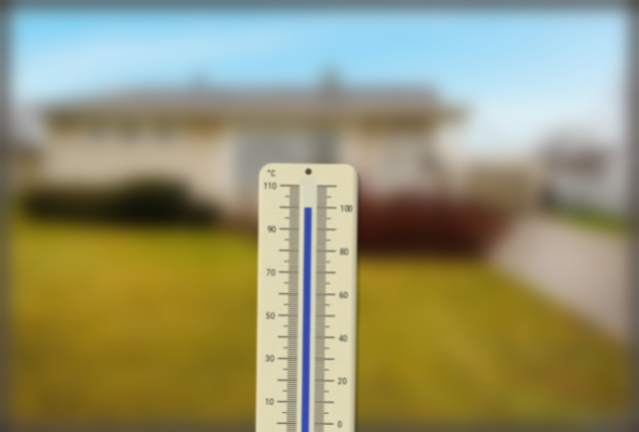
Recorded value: {"value": 100, "unit": "°C"}
